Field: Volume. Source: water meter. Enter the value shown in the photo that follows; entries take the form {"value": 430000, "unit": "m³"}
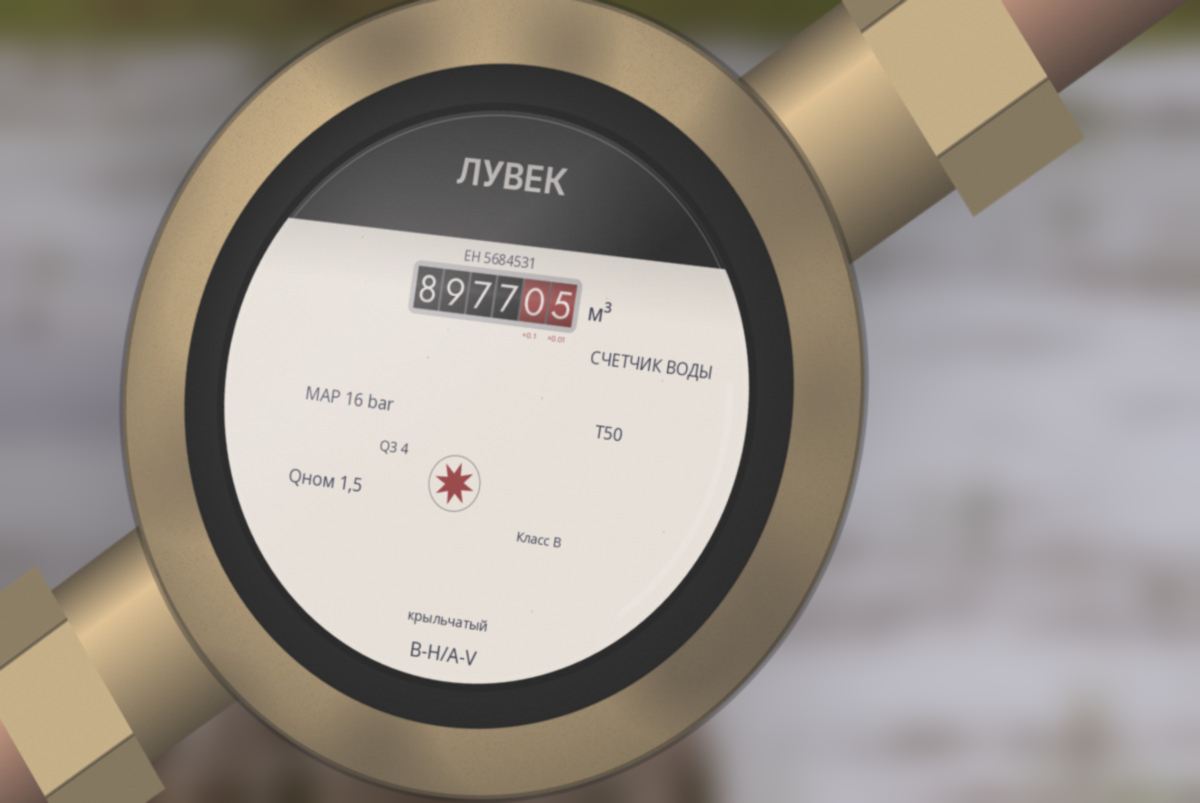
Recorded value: {"value": 8977.05, "unit": "m³"}
